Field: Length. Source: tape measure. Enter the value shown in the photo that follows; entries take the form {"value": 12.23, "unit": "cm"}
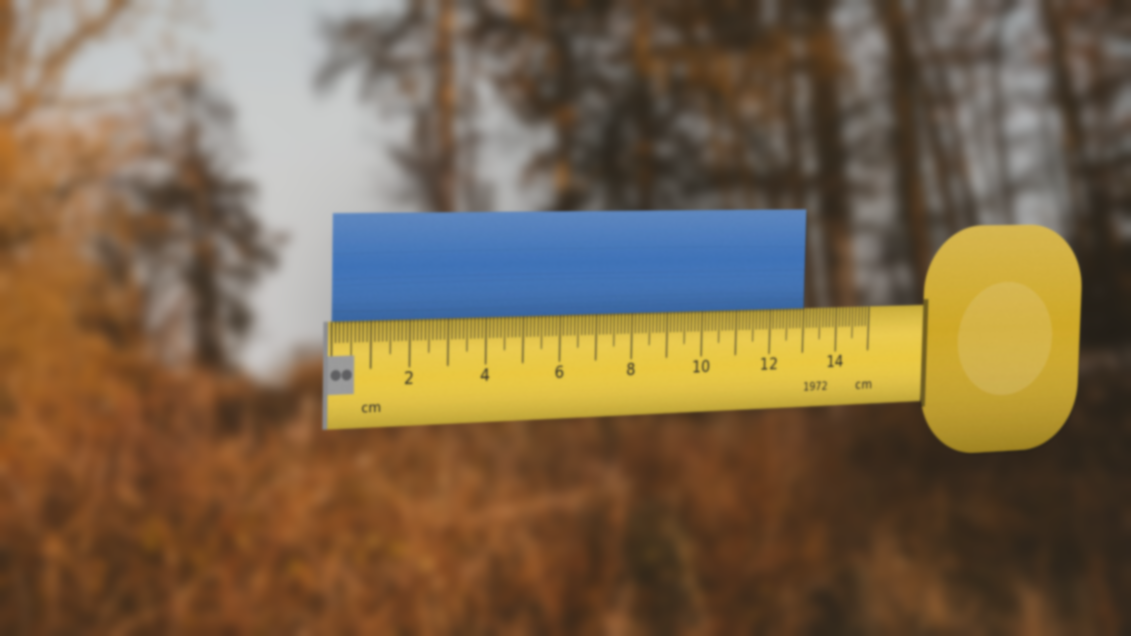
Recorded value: {"value": 13, "unit": "cm"}
